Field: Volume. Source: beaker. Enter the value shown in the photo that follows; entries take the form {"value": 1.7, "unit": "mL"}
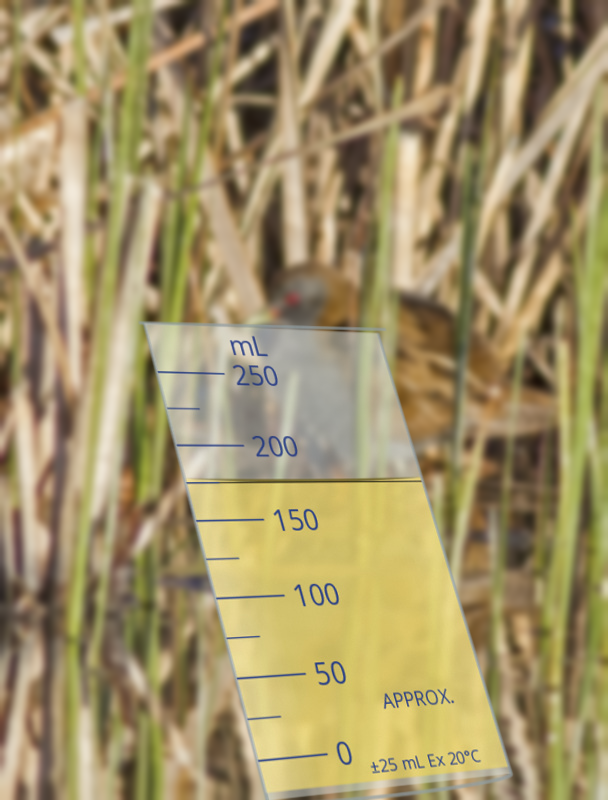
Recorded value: {"value": 175, "unit": "mL"}
